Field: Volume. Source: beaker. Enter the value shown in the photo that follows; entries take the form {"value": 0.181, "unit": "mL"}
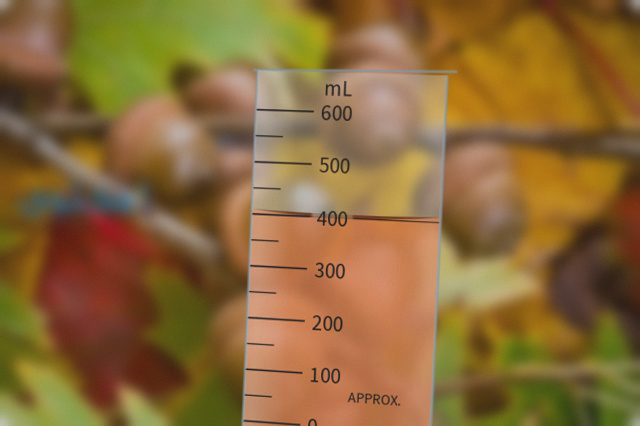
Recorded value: {"value": 400, "unit": "mL"}
